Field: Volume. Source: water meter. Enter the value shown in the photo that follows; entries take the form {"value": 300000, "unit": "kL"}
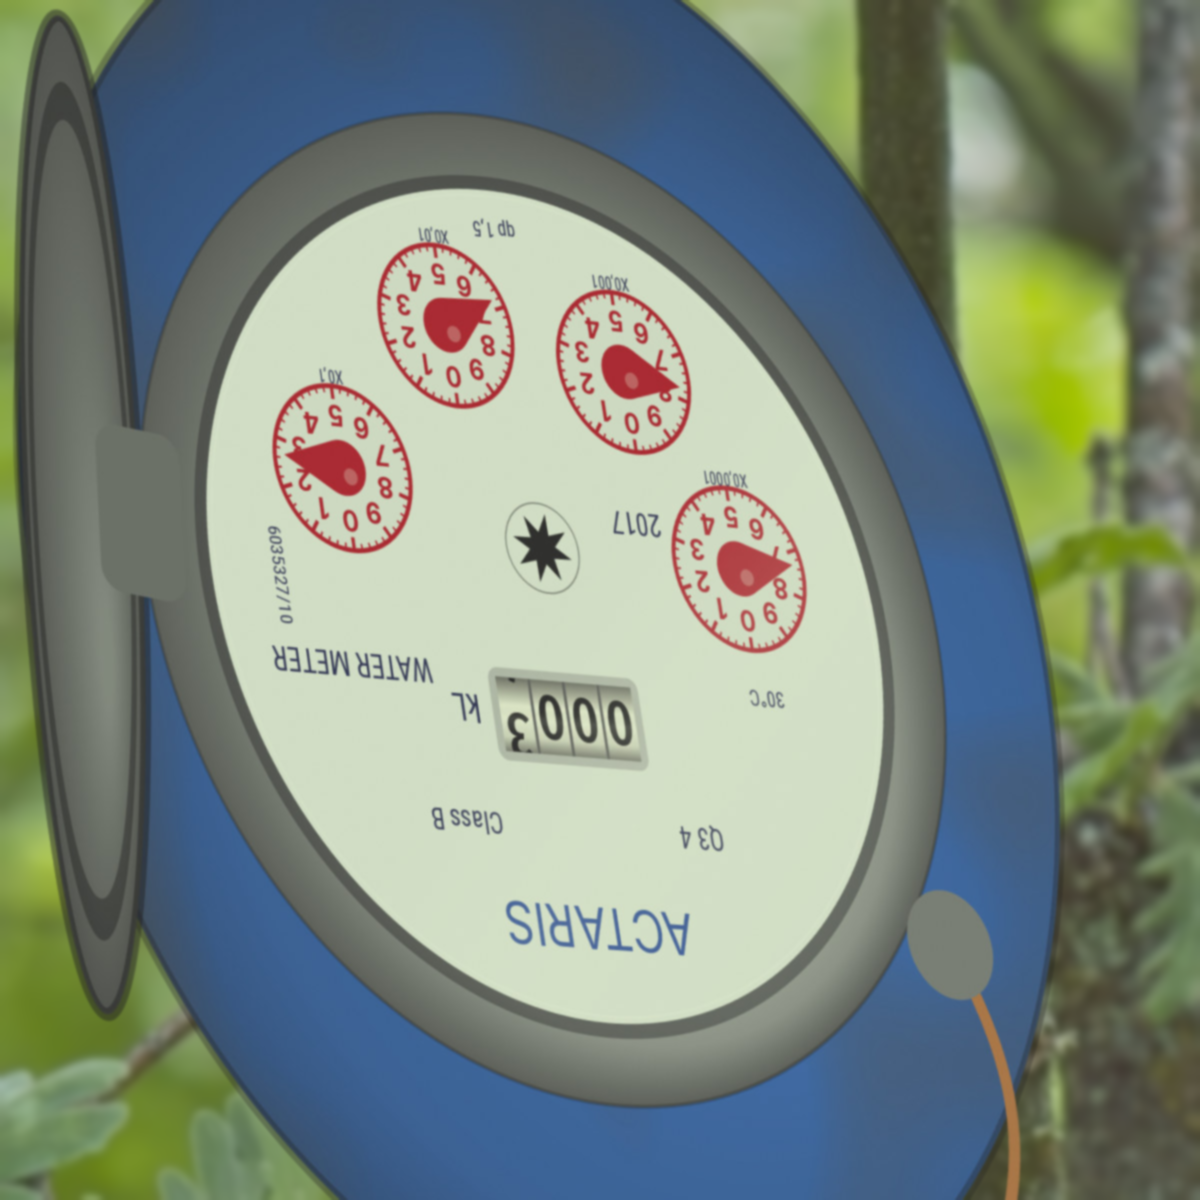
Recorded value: {"value": 3.2677, "unit": "kL"}
